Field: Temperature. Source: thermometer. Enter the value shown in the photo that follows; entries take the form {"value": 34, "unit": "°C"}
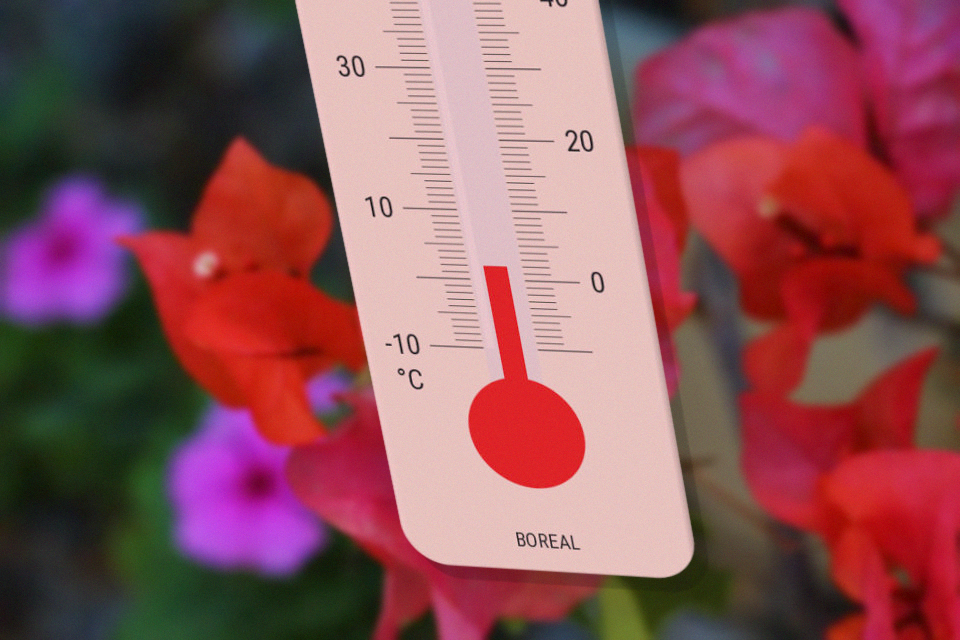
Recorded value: {"value": 2, "unit": "°C"}
